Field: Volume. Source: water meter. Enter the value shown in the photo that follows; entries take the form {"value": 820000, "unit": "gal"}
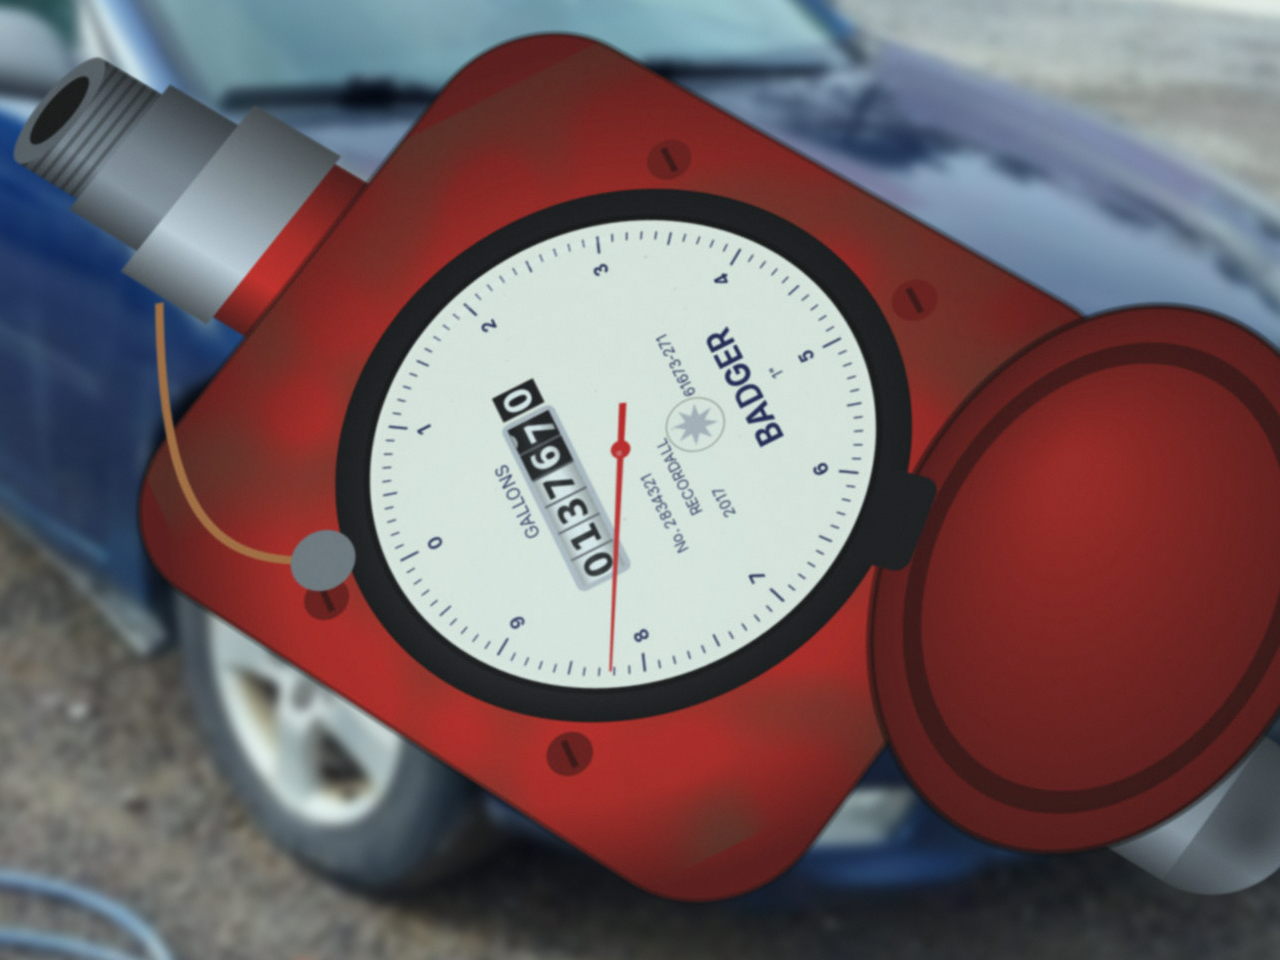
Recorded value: {"value": 137668.2, "unit": "gal"}
